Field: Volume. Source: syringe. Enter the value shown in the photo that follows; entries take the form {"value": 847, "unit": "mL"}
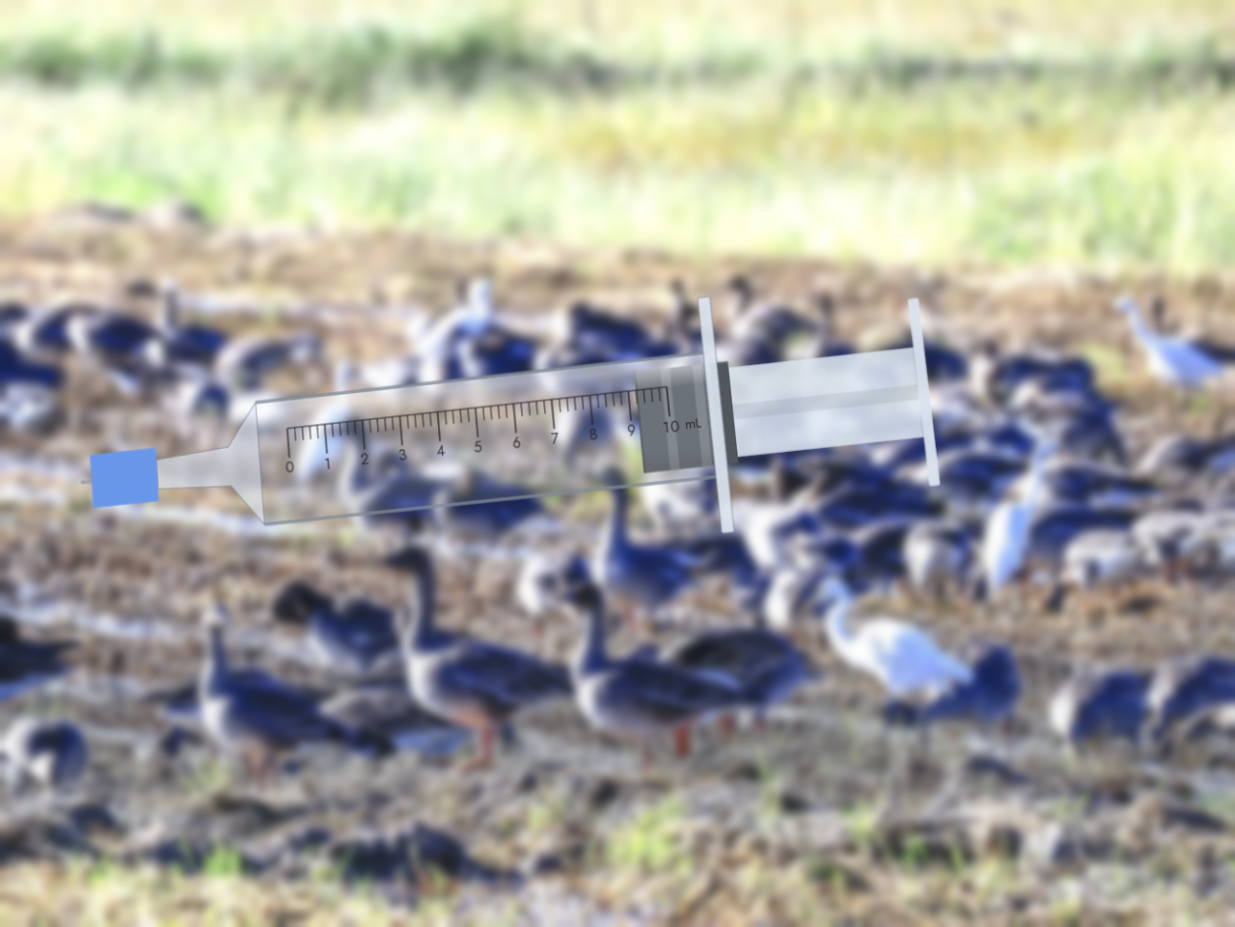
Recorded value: {"value": 9.2, "unit": "mL"}
